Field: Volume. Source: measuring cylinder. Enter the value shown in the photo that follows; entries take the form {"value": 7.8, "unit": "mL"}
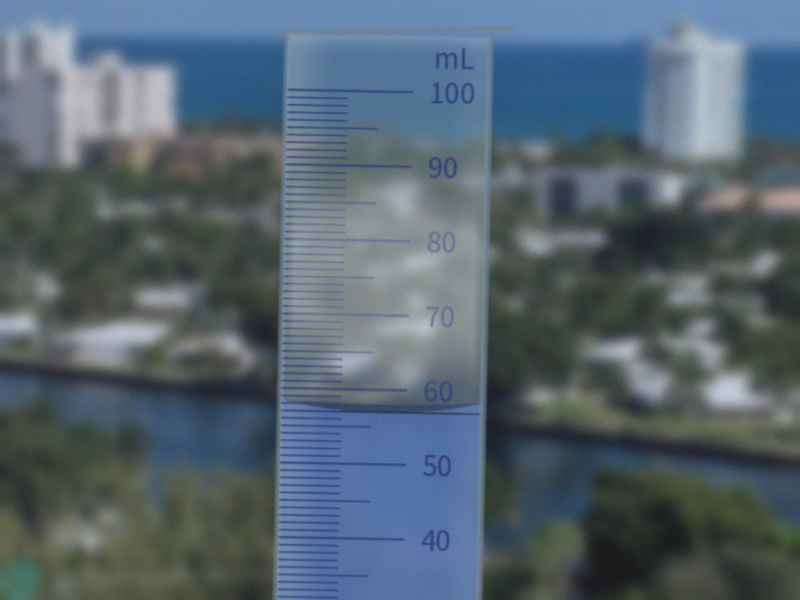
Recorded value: {"value": 57, "unit": "mL"}
